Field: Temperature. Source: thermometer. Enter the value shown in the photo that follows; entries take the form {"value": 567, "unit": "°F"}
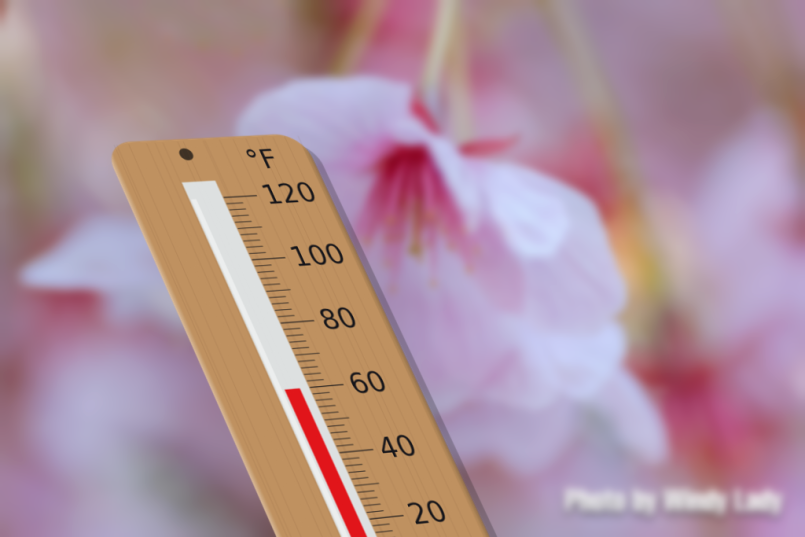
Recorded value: {"value": 60, "unit": "°F"}
